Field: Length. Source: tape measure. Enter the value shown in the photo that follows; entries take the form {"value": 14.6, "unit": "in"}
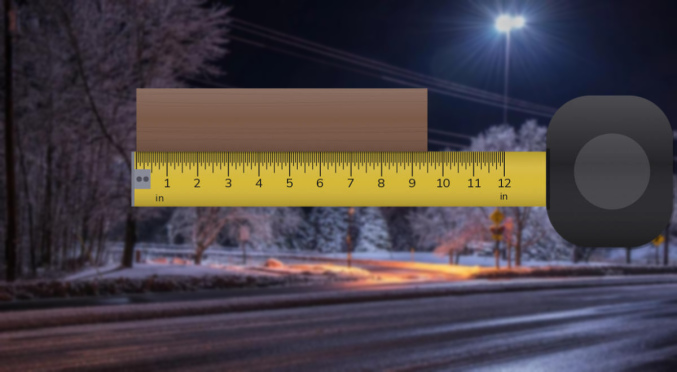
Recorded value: {"value": 9.5, "unit": "in"}
